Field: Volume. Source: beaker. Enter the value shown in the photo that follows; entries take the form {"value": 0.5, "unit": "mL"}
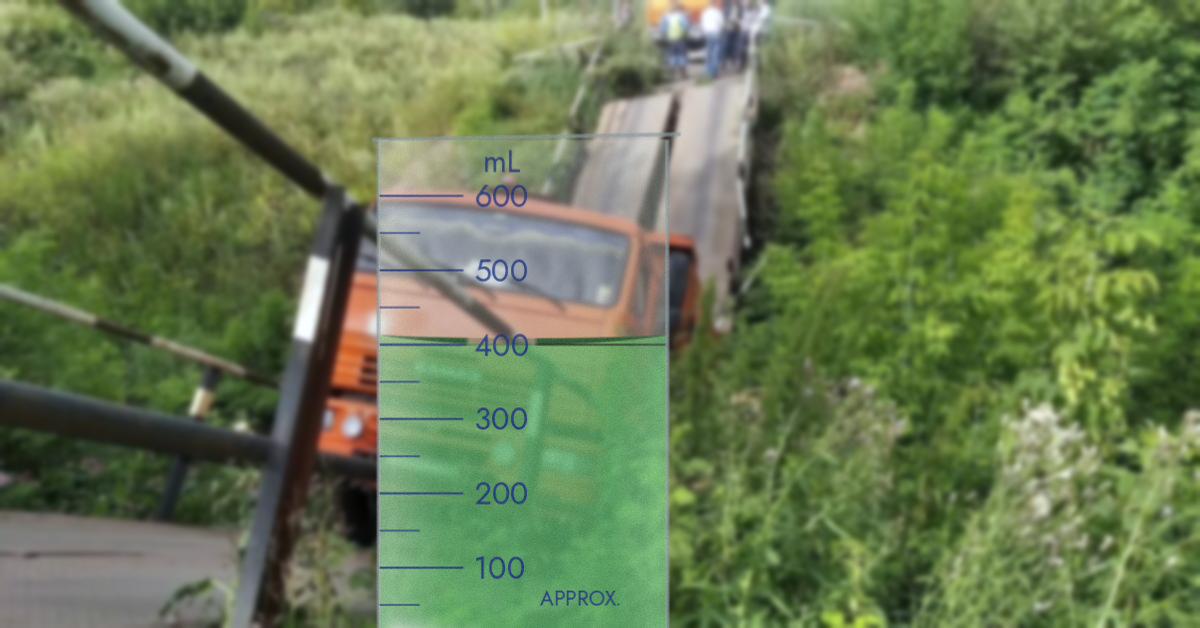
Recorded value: {"value": 400, "unit": "mL"}
